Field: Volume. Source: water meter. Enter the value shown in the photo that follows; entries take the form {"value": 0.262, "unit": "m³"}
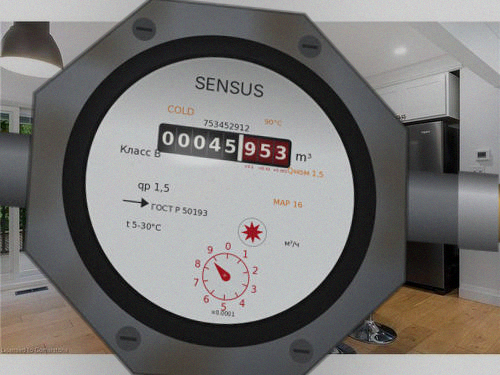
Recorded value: {"value": 45.9538, "unit": "m³"}
